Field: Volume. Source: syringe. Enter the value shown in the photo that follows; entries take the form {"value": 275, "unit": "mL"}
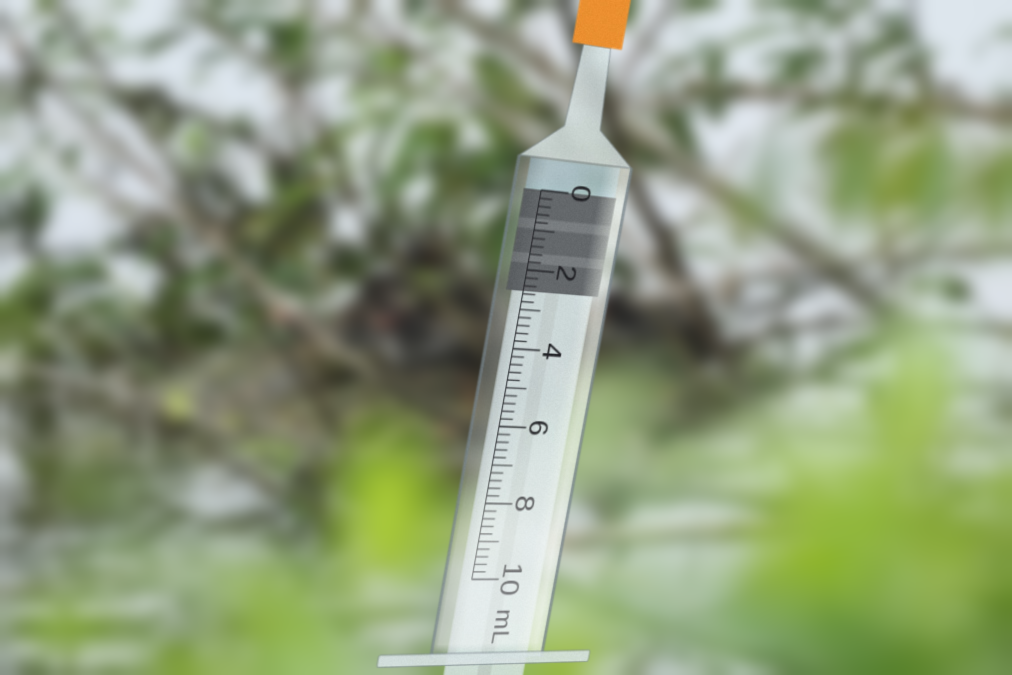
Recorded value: {"value": 0, "unit": "mL"}
